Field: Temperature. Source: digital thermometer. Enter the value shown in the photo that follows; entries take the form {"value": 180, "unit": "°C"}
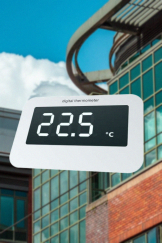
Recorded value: {"value": 22.5, "unit": "°C"}
